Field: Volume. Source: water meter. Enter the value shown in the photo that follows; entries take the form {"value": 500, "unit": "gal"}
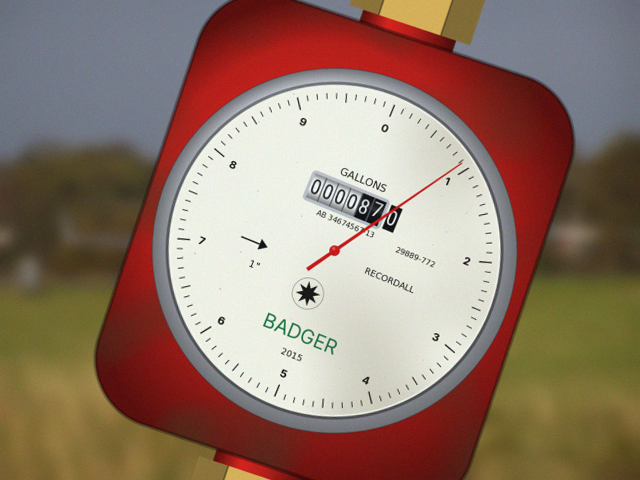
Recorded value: {"value": 870.9, "unit": "gal"}
